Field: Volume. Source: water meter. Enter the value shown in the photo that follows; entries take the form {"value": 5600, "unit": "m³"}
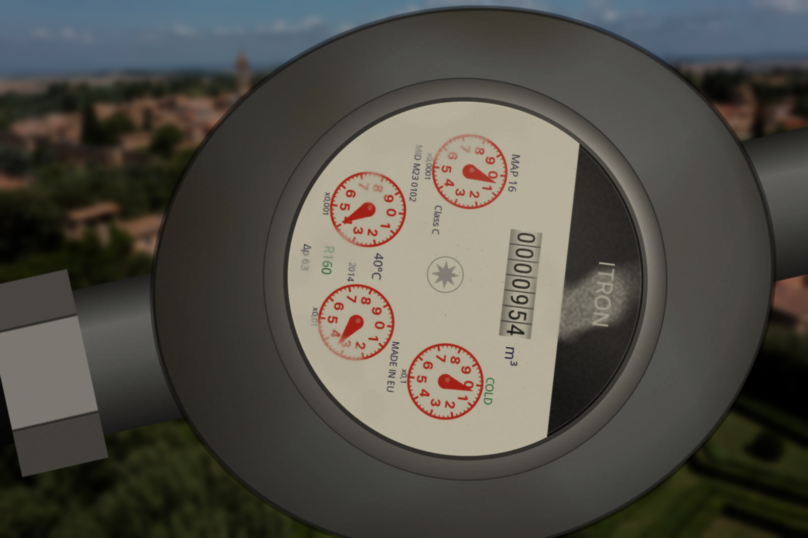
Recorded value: {"value": 954.0340, "unit": "m³"}
